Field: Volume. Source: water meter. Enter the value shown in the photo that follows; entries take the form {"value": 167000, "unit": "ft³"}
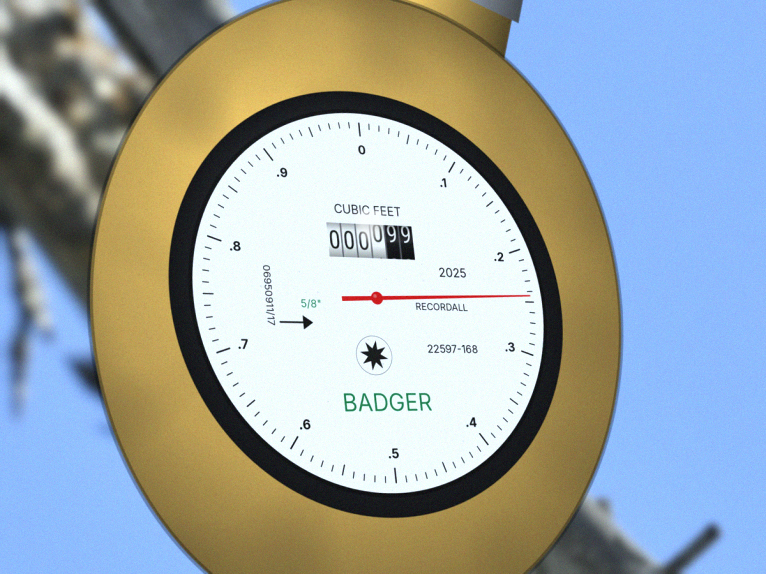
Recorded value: {"value": 99.24, "unit": "ft³"}
